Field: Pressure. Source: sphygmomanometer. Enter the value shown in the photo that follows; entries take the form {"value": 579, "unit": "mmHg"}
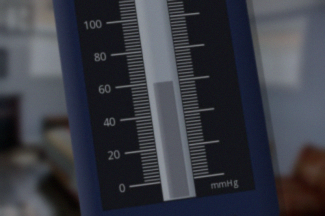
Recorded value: {"value": 60, "unit": "mmHg"}
